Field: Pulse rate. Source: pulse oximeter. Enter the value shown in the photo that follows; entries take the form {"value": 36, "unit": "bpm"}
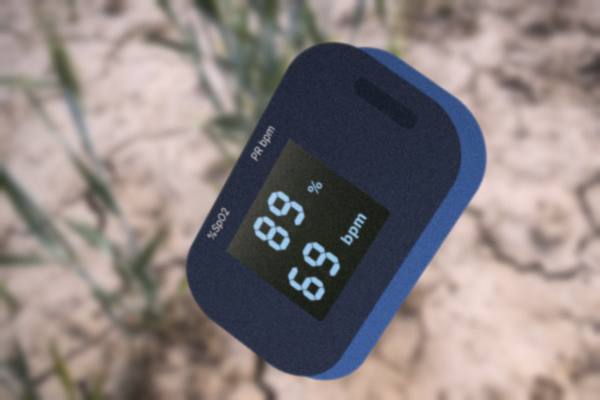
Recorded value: {"value": 69, "unit": "bpm"}
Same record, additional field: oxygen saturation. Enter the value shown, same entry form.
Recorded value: {"value": 89, "unit": "%"}
